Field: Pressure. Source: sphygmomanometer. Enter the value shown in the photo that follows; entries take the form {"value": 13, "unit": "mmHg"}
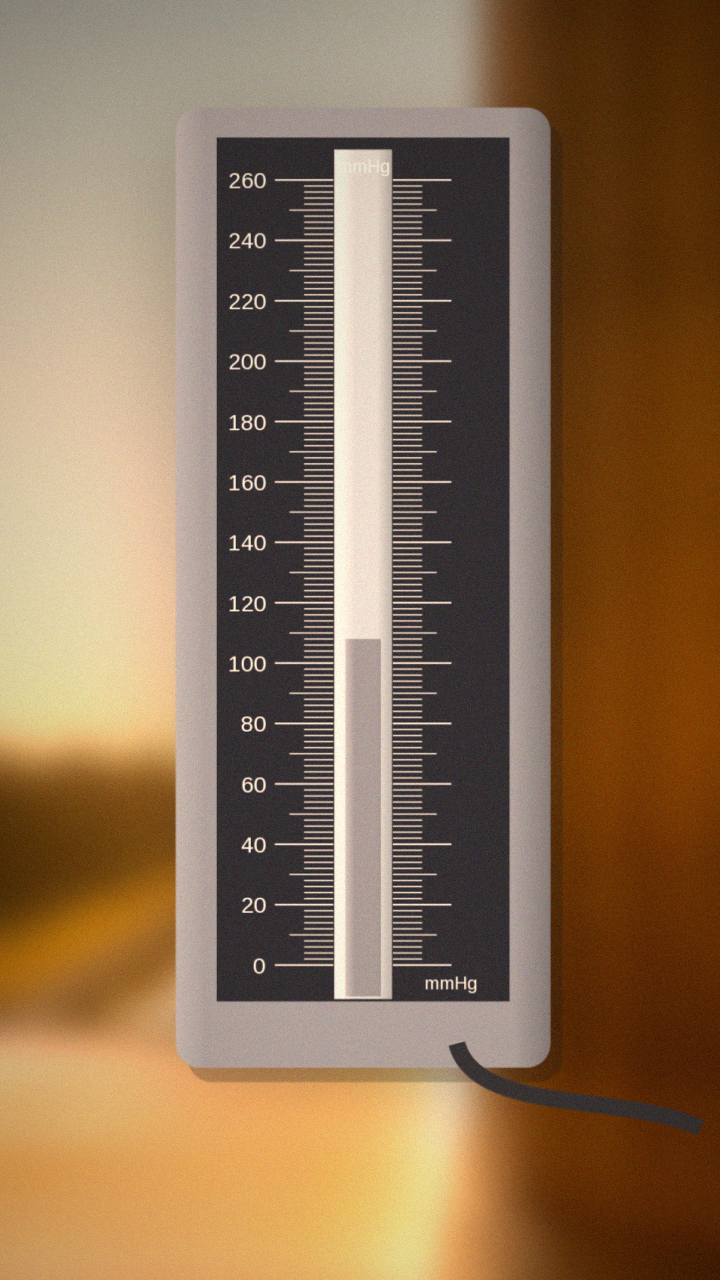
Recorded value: {"value": 108, "unit": "mmHg"}
